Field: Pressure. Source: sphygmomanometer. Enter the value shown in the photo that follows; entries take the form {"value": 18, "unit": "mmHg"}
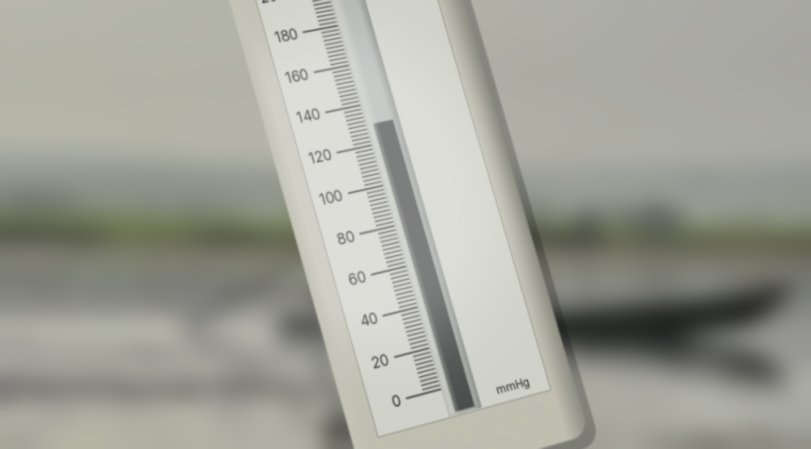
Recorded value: {"value": 130, "unit": "mmHg"}
